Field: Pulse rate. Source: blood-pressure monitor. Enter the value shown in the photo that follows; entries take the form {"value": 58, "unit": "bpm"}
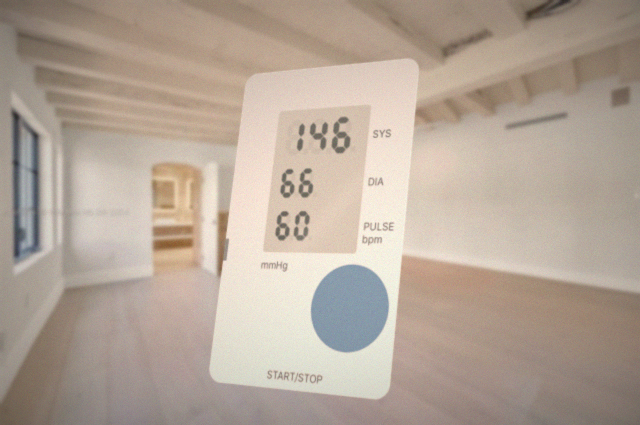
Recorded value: {"value": 60, "unit": "bpm"}
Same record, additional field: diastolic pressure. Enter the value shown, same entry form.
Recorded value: {"value": 66, "unit": "mmHg"}
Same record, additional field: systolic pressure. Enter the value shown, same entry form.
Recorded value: {"value": 146, "unit": "mmHg"}
